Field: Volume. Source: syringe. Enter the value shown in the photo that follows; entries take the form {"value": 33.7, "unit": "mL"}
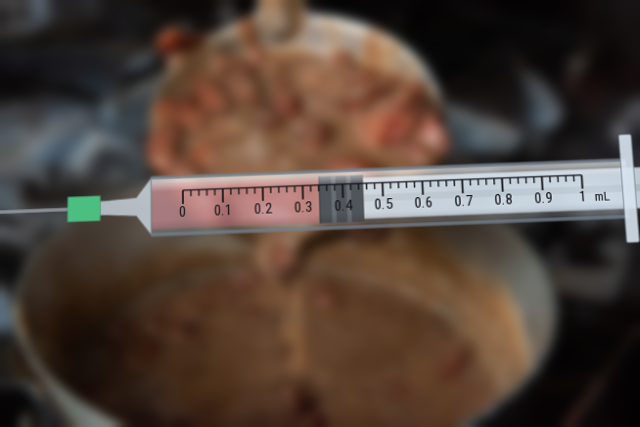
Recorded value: {"value": 0.34, "unit": "mL"}
